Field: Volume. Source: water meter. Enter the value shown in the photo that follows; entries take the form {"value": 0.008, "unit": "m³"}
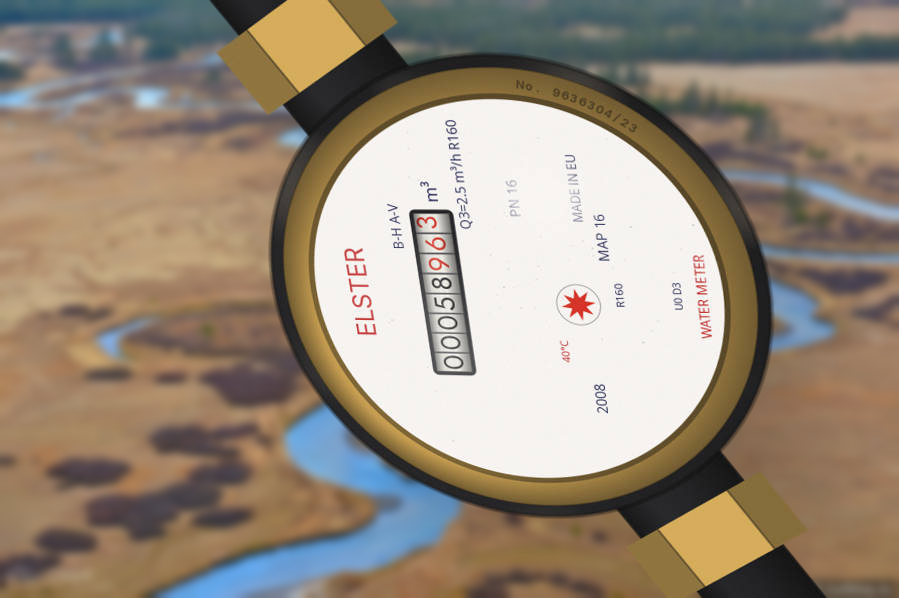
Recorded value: {"value": 58.963, "unit": "m³"}
